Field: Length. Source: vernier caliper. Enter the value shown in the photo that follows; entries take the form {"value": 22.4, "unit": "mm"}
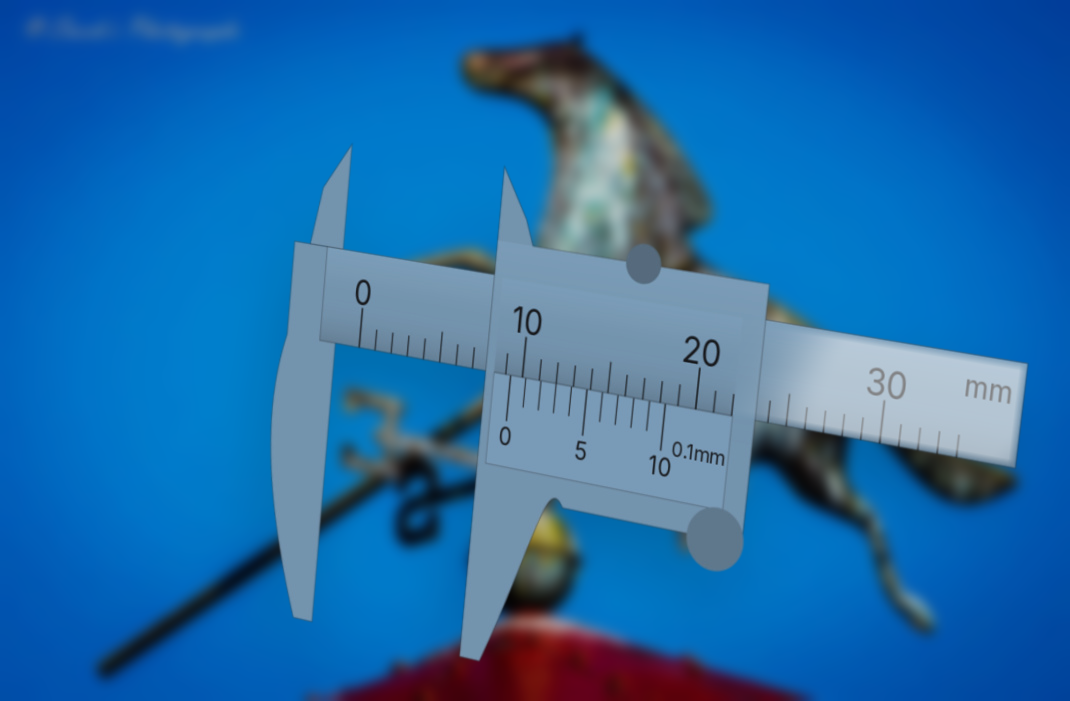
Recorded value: {"value": 9.3, "unit": "mm"}
